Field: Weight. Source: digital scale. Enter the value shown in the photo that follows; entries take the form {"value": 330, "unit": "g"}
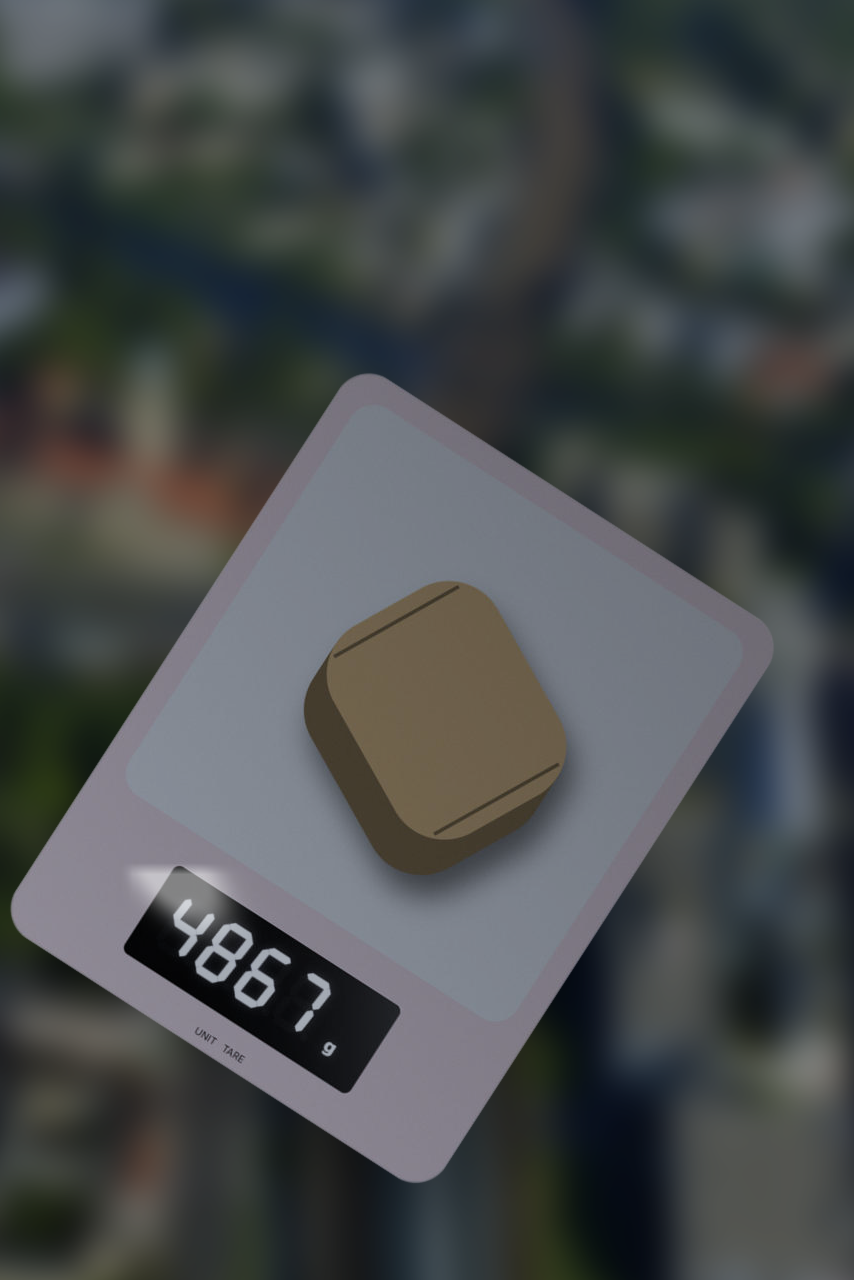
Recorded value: {"value": 4867, "unit": "g"}
